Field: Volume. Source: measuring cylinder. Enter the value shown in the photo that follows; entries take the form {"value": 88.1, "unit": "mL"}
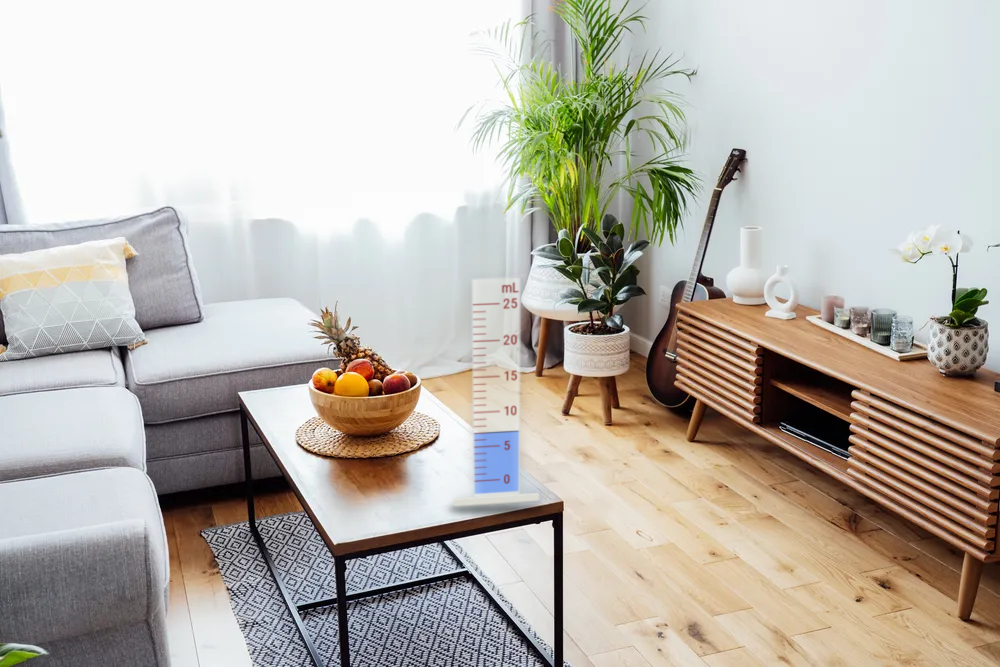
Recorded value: {"value": 7, "unit": "mL"}
